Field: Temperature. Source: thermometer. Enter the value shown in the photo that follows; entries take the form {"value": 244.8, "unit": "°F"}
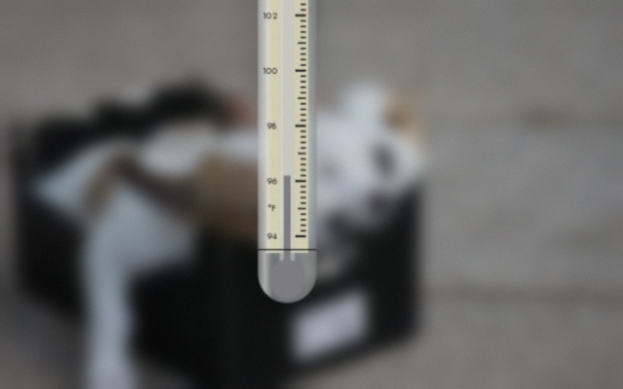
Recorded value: {"value": 96.2, "unit": "°F"}
